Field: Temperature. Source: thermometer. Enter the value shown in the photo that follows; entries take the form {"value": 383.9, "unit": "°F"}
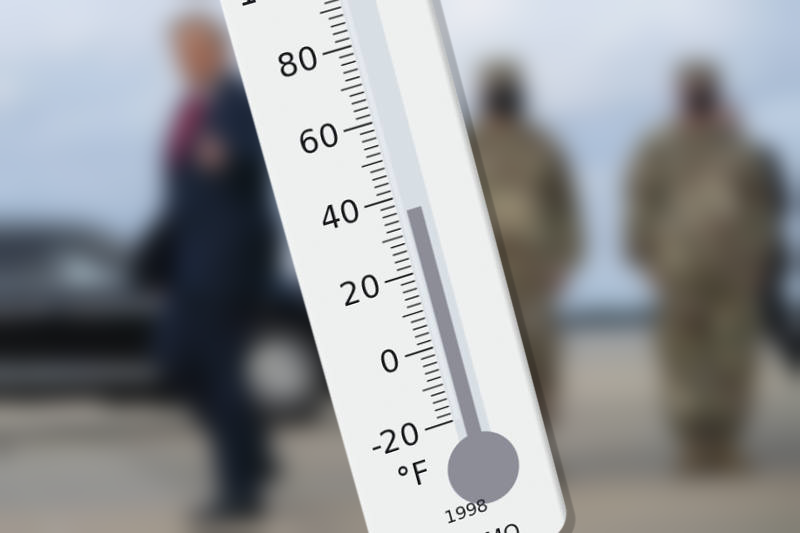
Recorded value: {"value": 36, "unit": "°F"}
